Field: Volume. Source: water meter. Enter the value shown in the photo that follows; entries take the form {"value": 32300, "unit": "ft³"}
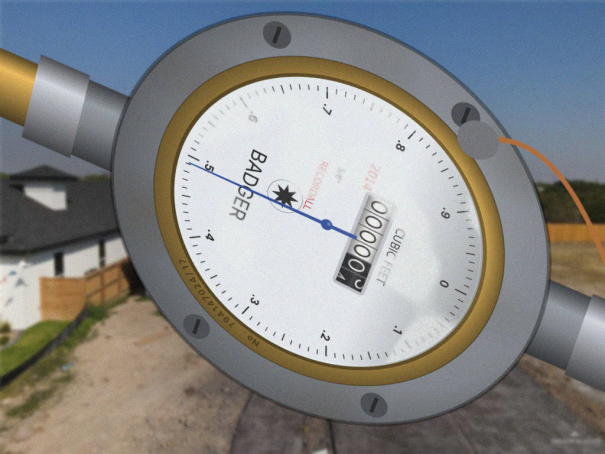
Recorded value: {"value": 3.49, "unit": "ft³"}
